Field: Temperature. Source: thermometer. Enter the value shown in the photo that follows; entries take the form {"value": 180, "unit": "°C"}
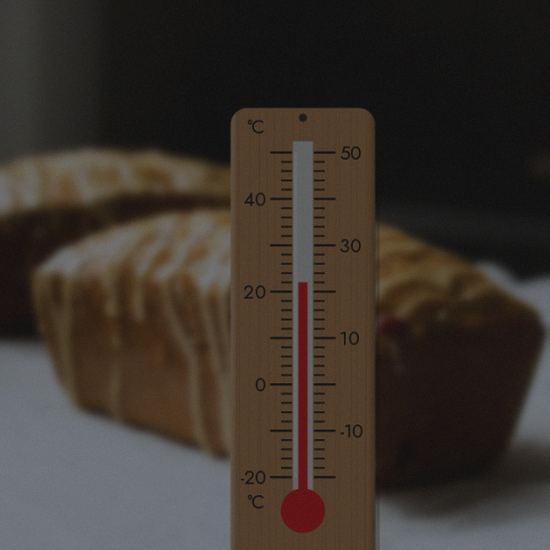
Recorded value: {"value": 22, "unit": "°C"}
